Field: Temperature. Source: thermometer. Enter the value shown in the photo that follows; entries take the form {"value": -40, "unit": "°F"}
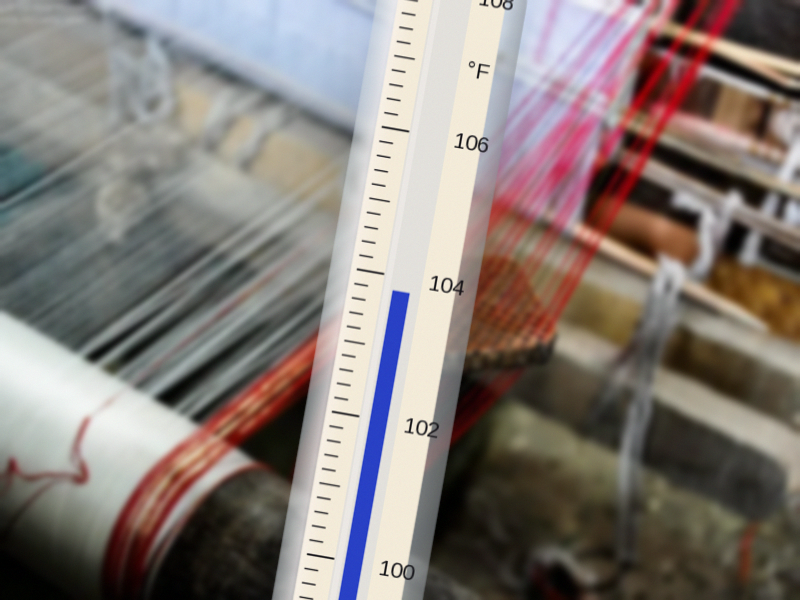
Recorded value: {"value": 103.8, "unit": "°F"}
